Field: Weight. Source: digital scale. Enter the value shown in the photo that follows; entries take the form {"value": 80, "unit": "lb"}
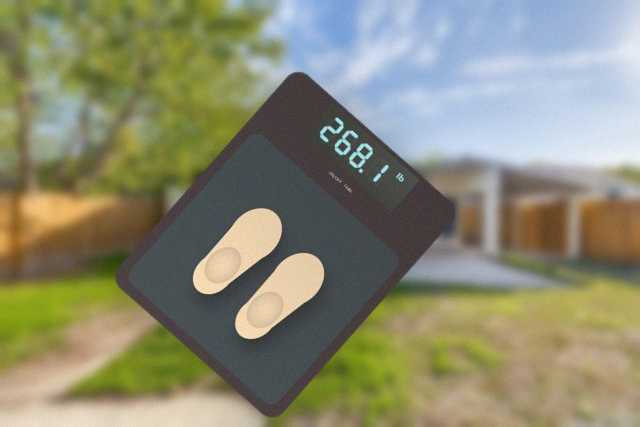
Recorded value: {"value": 268.1, "unit": "lb"}
